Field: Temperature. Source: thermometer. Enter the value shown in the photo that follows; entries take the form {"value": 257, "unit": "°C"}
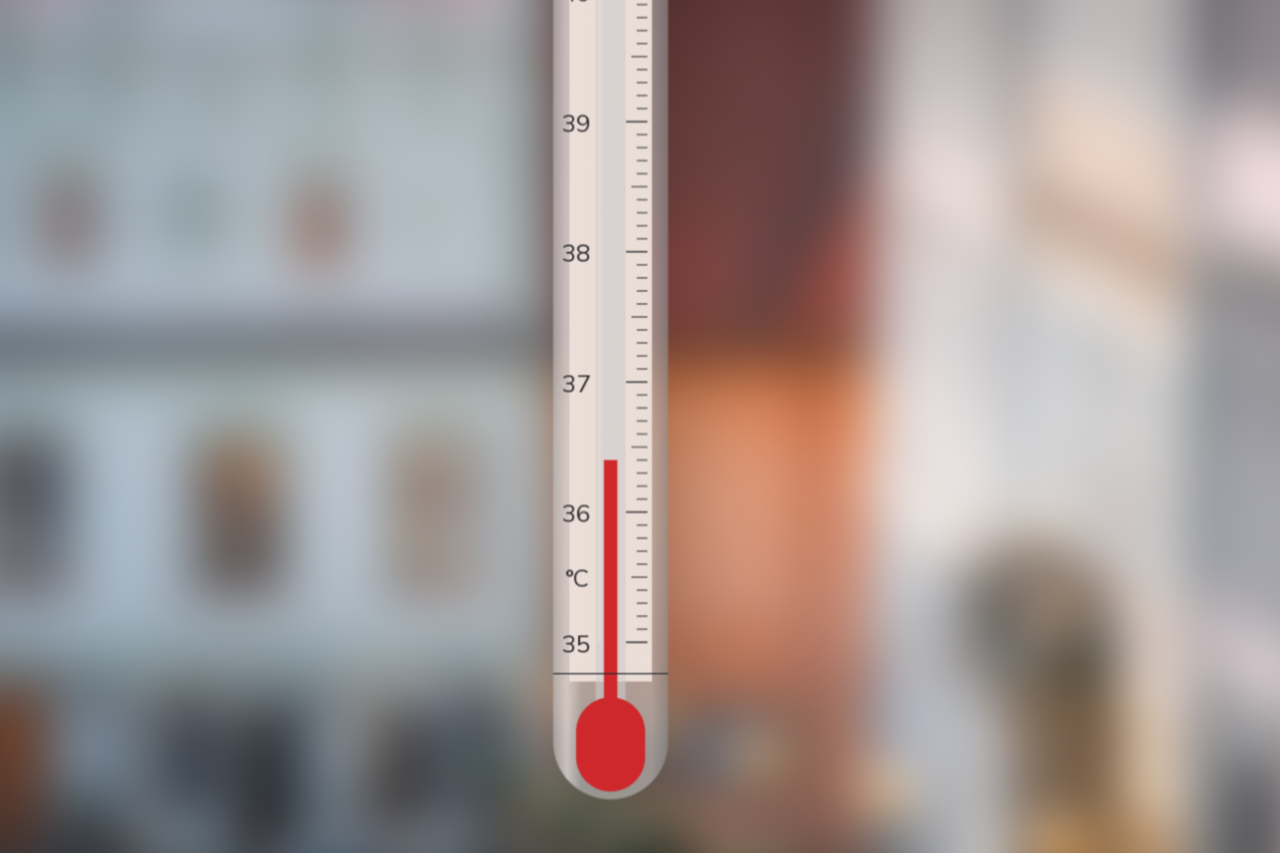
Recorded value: {"value": 36.4, "unit": "°C"}
